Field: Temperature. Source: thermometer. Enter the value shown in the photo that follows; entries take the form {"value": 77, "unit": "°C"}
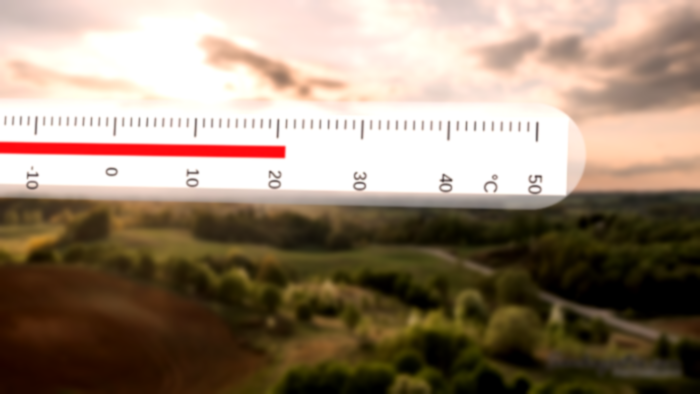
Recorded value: {"value": 21, "unit": "°C"}
